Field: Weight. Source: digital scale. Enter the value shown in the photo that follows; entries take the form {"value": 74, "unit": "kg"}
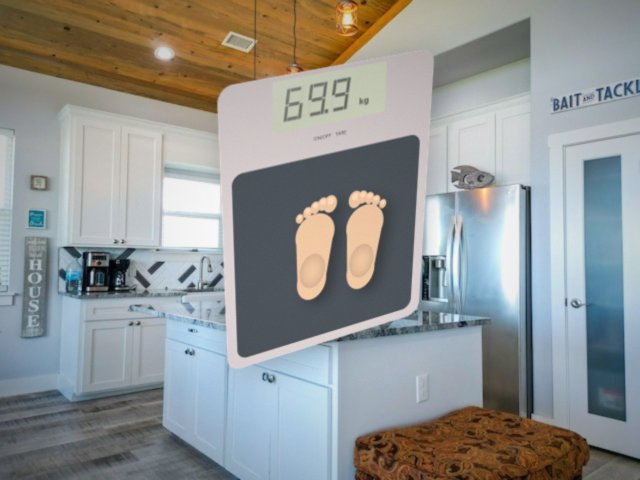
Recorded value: {"value": 69.9, "unit": "kg"}
